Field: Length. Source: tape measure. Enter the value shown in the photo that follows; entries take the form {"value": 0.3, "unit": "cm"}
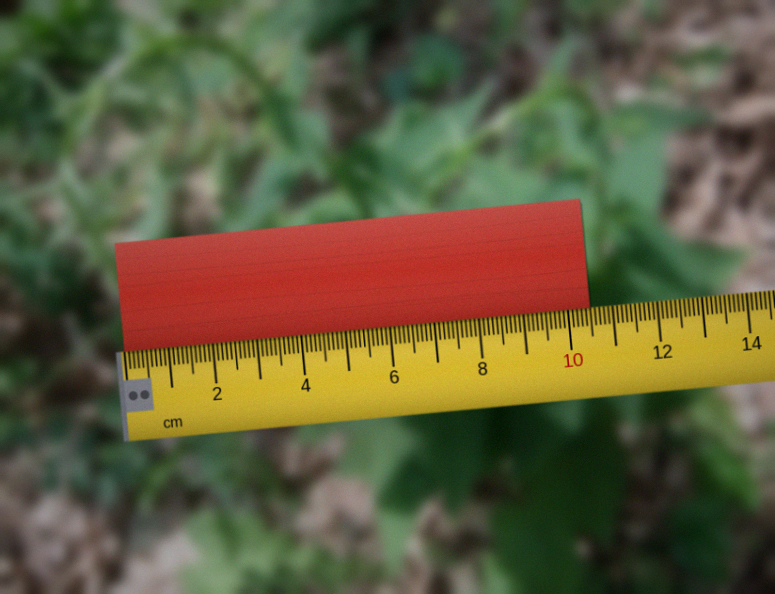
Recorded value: {"value": 10.5, "unit": "cm"}
